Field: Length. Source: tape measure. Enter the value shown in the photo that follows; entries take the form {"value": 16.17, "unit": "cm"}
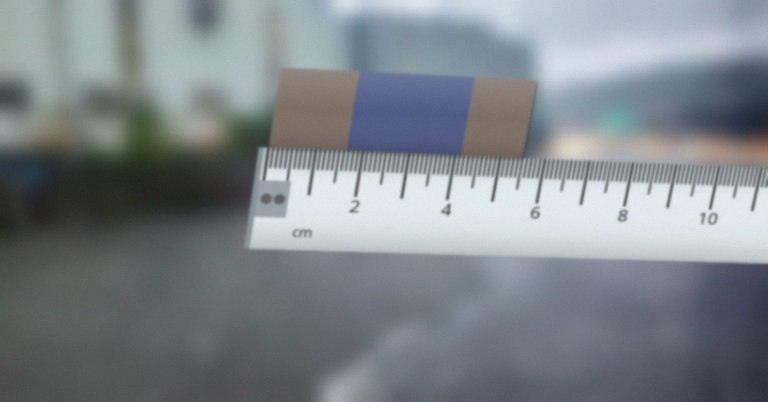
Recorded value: {"value": 5.5, "unit": "cm"}
